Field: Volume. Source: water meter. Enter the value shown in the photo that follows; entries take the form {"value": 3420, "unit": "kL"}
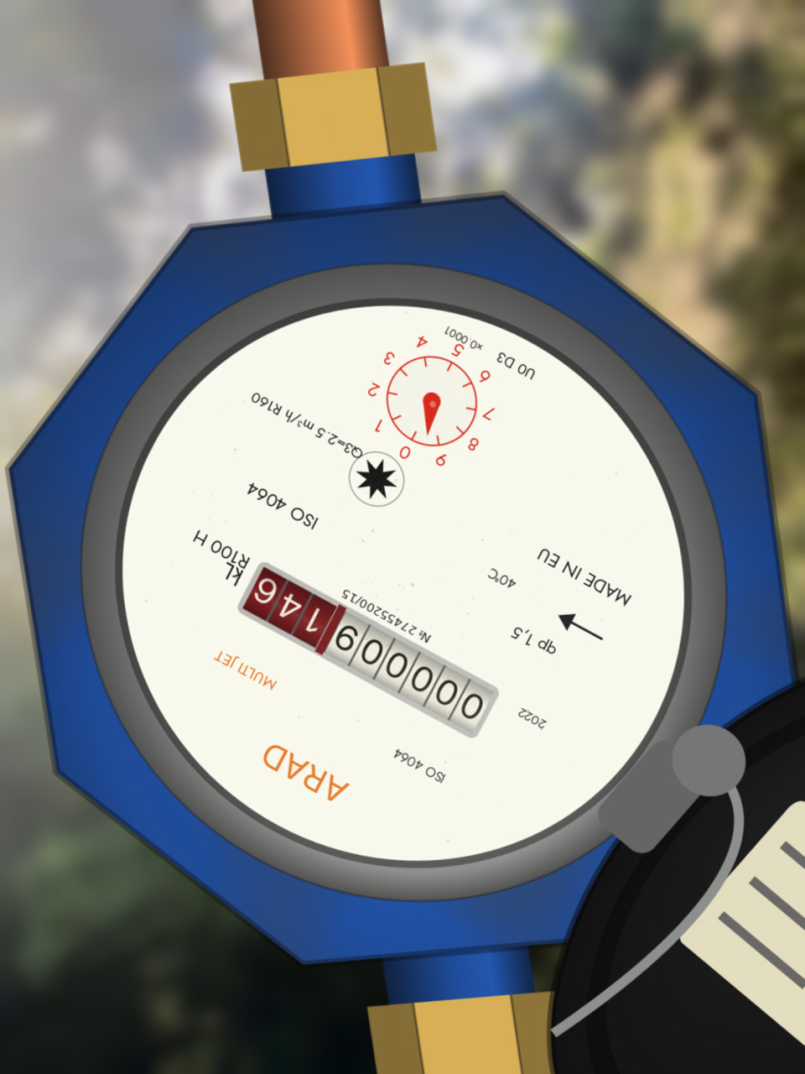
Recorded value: {"value": 9.1459, "unit": "kL"}
